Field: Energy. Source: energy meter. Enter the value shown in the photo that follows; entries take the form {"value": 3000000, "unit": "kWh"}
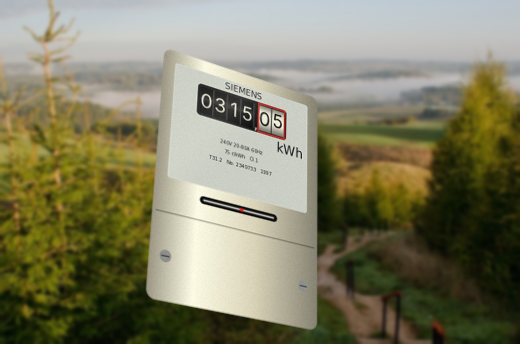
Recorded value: {"value": 315.05, "unit": "kWh"}
